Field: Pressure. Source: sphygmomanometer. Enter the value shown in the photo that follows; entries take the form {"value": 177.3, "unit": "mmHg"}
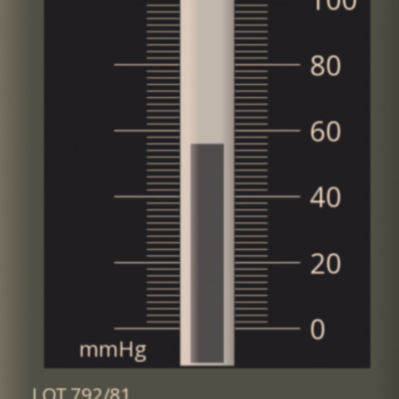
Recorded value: {"value": 56, "unit": "mmHg"}
